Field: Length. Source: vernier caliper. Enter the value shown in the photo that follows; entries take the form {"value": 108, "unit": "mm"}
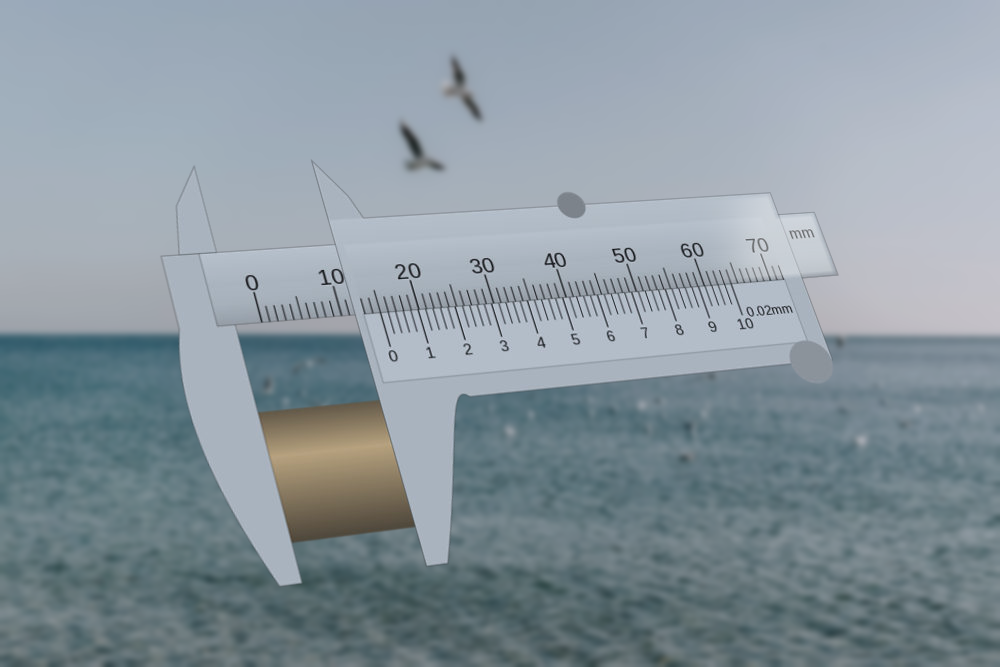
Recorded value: {"value": 15.0, "unit": "mm"}
